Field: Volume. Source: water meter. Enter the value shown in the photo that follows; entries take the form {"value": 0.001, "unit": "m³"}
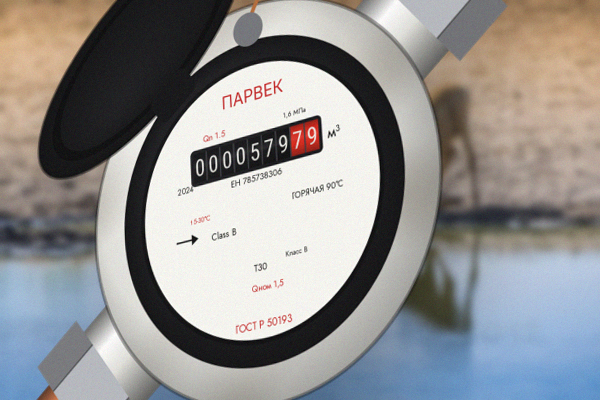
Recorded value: {"value": 579.79, "unit": "m³"}
